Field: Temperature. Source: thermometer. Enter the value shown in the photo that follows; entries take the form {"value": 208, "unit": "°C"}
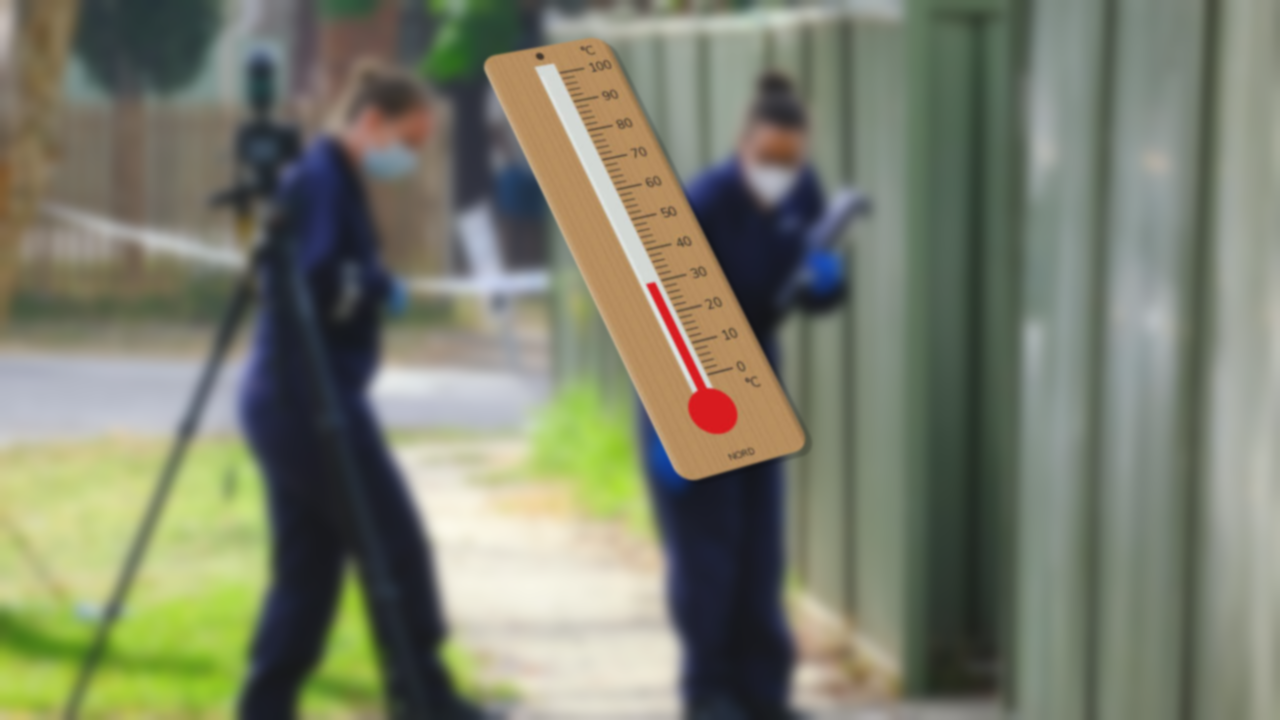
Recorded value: {"value": 30, "unit": "°C"}
